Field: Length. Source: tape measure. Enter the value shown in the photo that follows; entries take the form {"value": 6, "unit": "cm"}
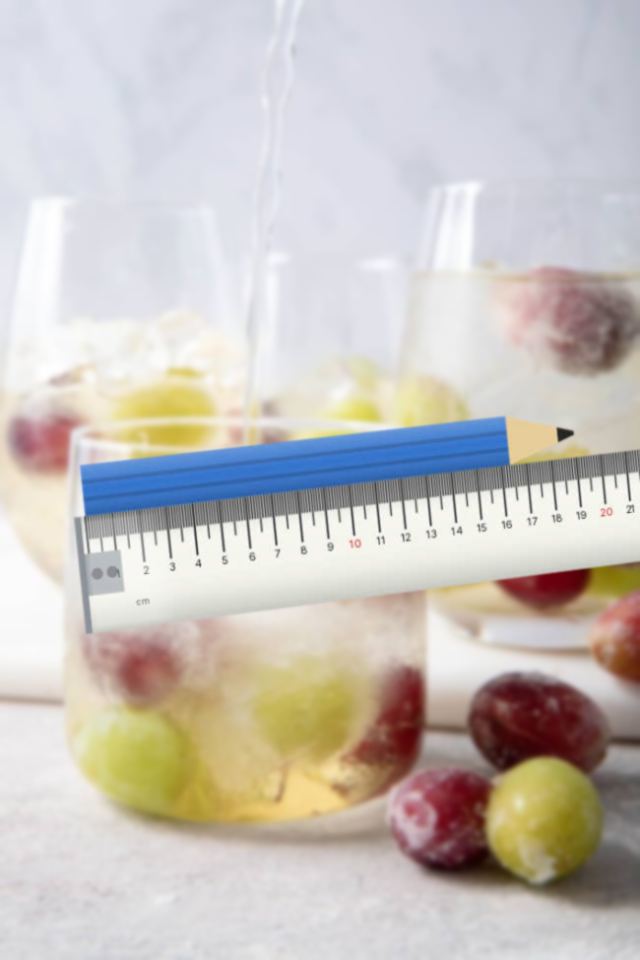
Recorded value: {"value": 19, "unit": "cm"}
